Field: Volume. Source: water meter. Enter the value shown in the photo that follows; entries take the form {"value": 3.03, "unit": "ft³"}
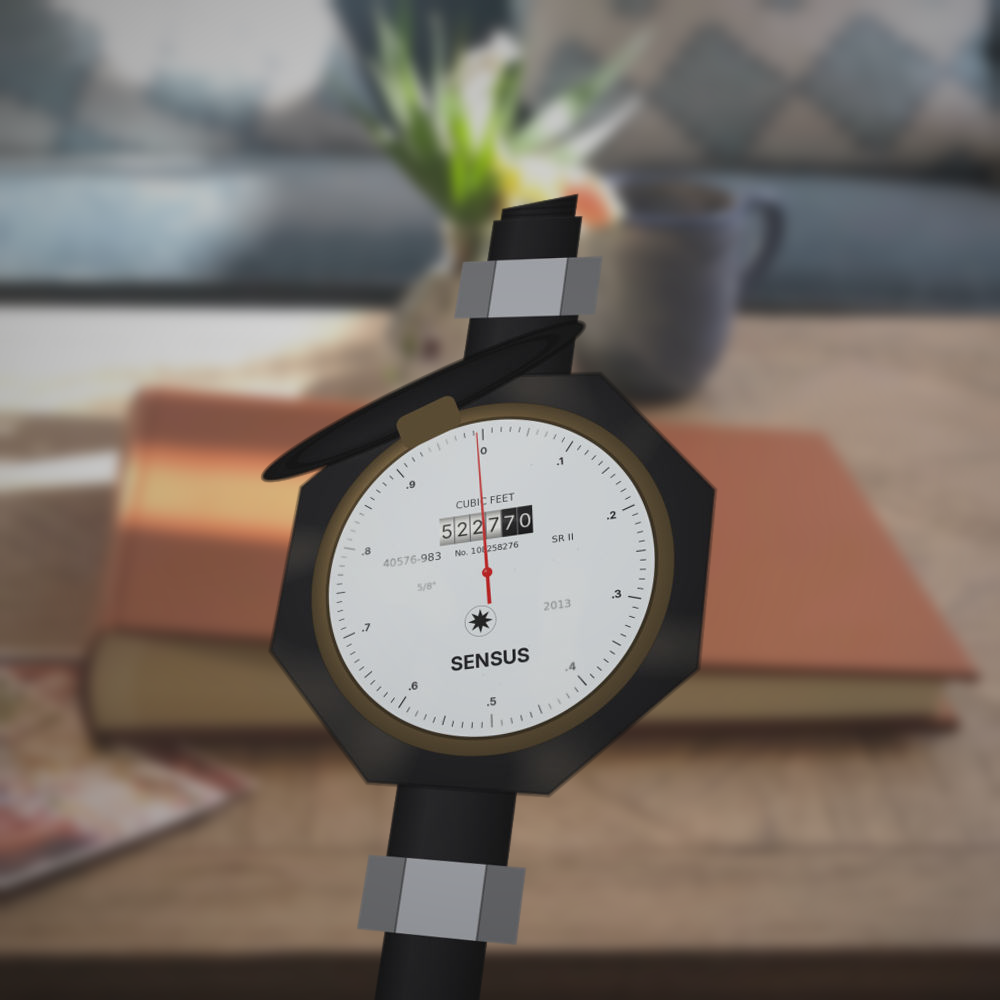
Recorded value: {"value": 522769.99, "unit": "ft³"}
